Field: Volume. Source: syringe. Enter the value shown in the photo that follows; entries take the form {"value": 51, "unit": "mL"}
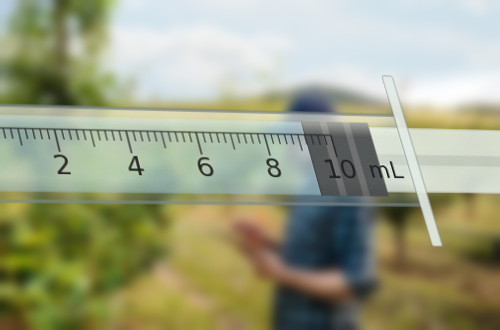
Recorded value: {"value": 9.2, "unit": "mL"}
